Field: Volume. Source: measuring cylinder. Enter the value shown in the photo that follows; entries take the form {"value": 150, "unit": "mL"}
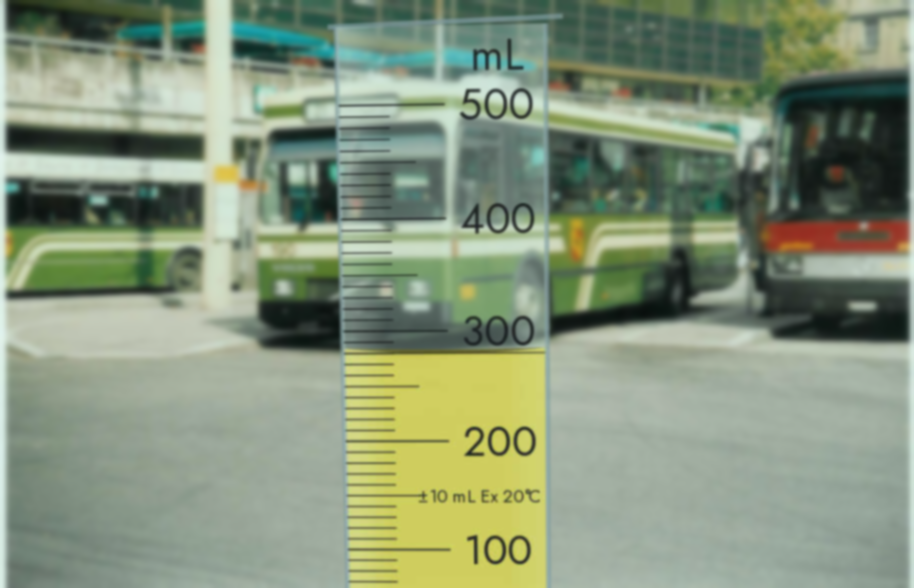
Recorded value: {"value": 280, "unit": "mL"}
